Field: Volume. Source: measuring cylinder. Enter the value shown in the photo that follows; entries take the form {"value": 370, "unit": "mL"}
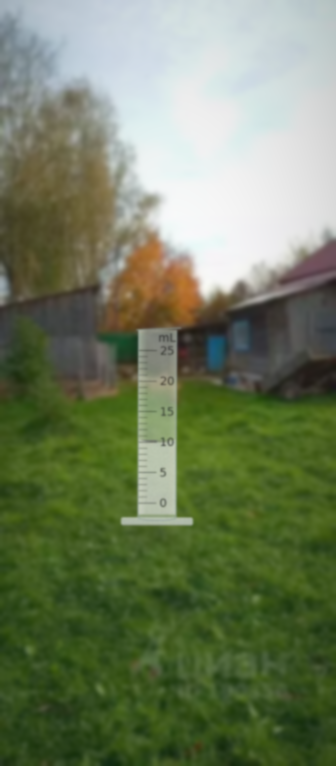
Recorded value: {"value": 10, "unit": "mL"}
